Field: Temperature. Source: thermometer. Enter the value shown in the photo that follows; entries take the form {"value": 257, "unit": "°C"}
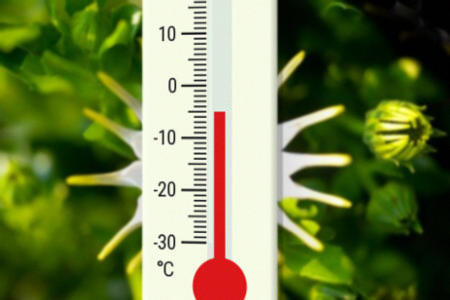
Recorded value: {"value": -5, "unit": "°C"}
